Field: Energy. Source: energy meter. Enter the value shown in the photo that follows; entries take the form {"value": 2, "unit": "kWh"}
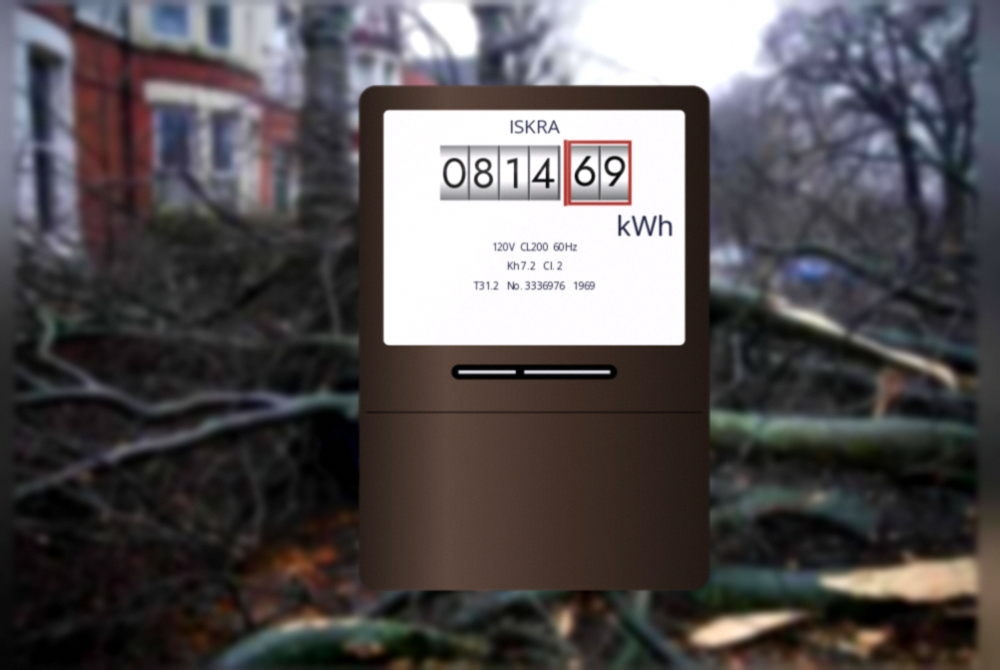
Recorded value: {"value": 814.69, "unit": "kWh"}
